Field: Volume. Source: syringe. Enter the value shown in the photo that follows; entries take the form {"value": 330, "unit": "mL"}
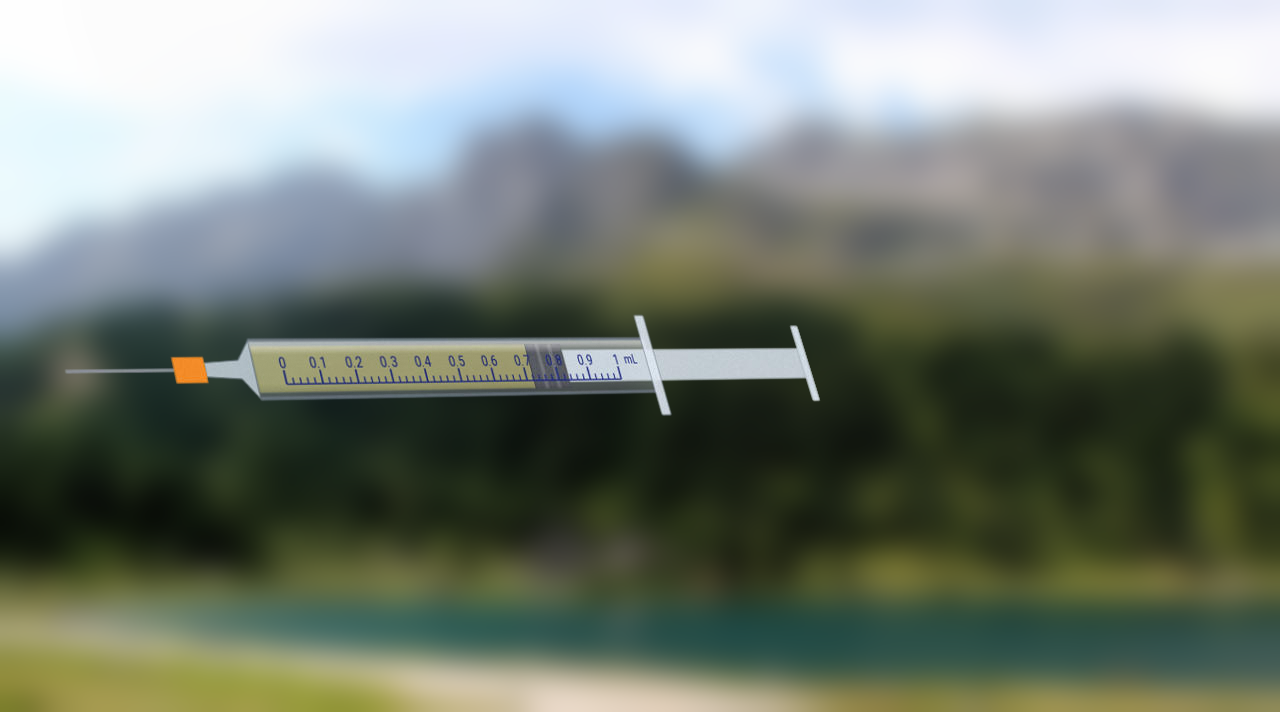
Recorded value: {"value": 0.72, "unit": "mL"}
